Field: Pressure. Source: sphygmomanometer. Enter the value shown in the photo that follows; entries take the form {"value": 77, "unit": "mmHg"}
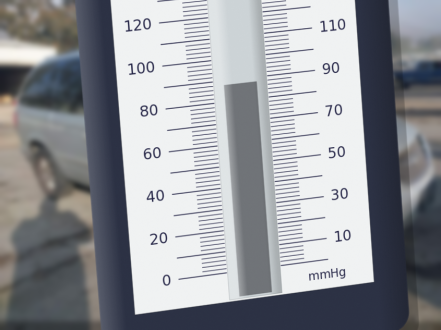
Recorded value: {"value": 88, "unit": "mmHg"}
